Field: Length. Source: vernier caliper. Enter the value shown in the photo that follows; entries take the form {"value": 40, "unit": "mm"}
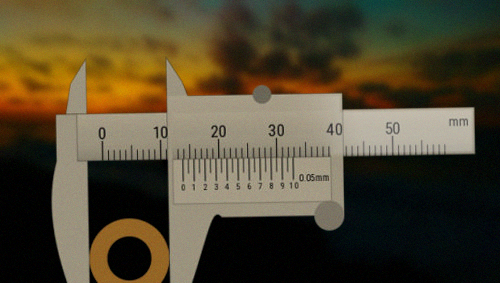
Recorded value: {"value": 13.8, "unit": "mm"}
